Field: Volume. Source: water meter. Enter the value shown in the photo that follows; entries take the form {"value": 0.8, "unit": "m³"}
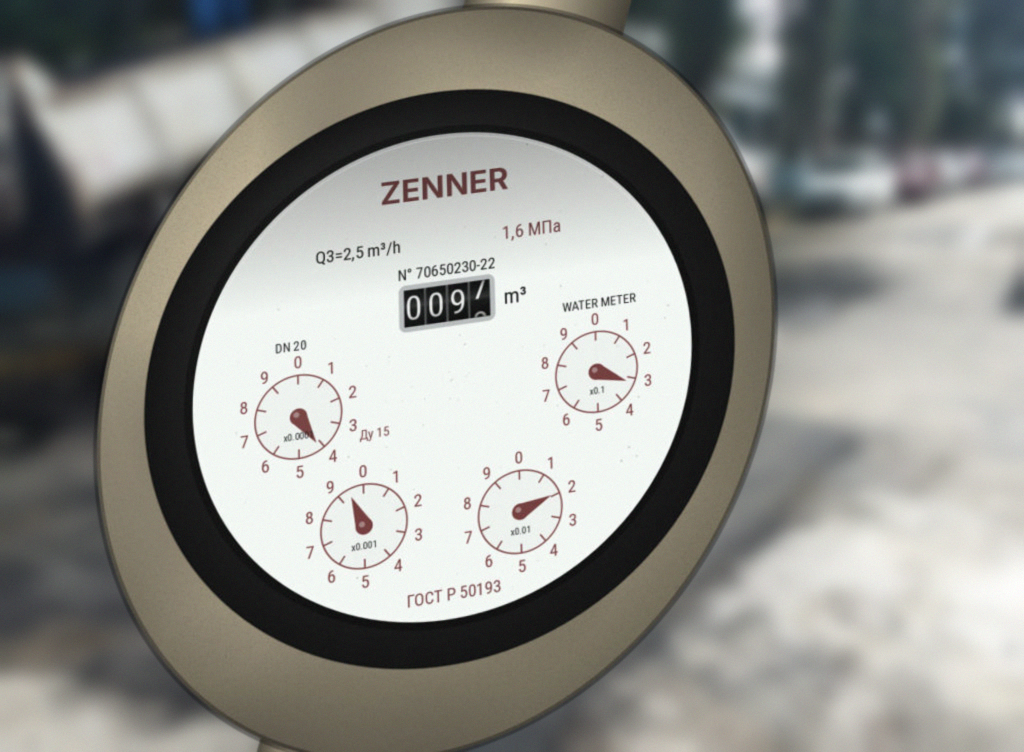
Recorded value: {"value": 97.3194, "unit": "m³"}
